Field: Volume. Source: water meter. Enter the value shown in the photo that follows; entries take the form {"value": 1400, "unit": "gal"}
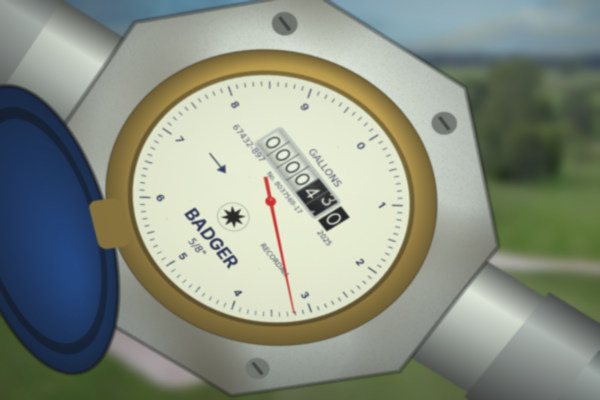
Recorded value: {"value": 433.2, "unit": "gal"}
